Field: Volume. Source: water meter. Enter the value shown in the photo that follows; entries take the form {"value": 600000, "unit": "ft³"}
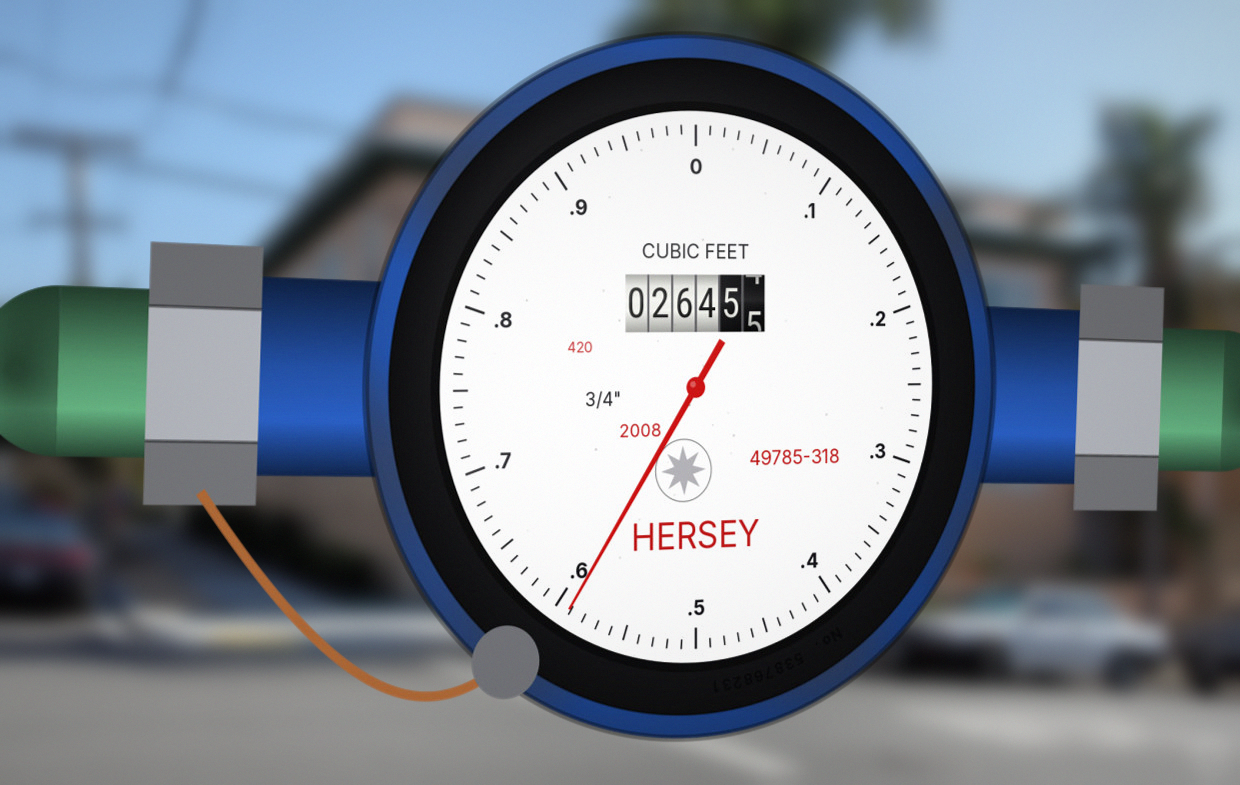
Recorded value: {"value": 26454.59, "unit": "ft³"}
